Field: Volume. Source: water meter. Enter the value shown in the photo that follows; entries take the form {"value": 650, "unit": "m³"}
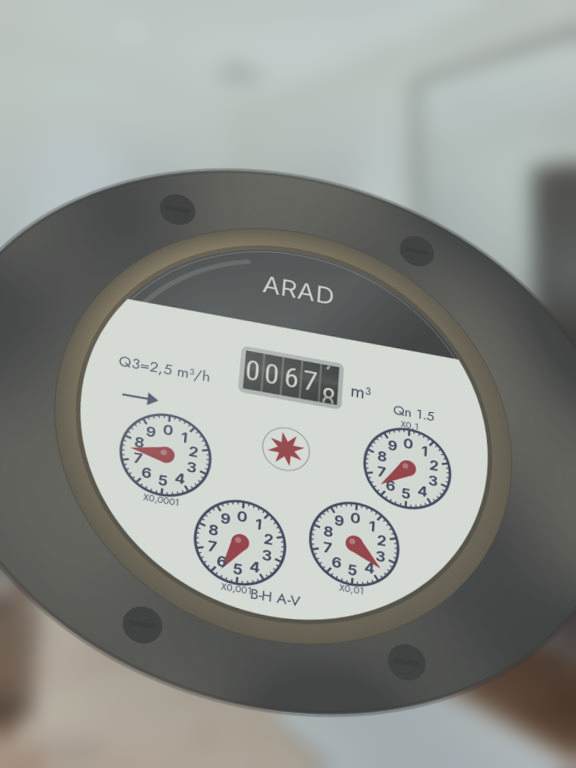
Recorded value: {"value": 677.6357, "unit": "m³"}
